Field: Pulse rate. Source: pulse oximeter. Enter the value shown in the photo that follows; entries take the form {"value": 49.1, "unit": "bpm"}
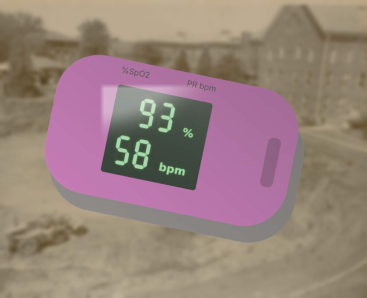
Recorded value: {"value": 58, "unit": "bpm"}
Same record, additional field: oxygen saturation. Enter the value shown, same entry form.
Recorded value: {"value": 93, "unit": "%"}
